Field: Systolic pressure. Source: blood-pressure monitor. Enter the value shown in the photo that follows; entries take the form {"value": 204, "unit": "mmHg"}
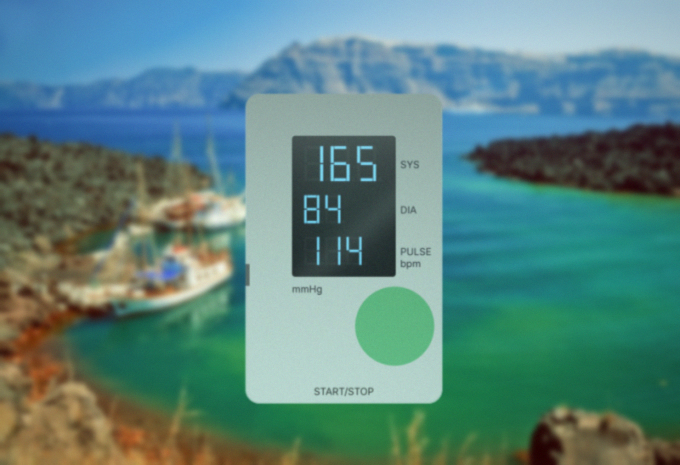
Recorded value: {"value": 165, "unit": "mmHg"}
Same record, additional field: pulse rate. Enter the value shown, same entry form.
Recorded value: {"value": 114, "unit": "bpm"}
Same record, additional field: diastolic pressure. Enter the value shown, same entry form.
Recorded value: {"value": 84, "unit": "mmHg"}
